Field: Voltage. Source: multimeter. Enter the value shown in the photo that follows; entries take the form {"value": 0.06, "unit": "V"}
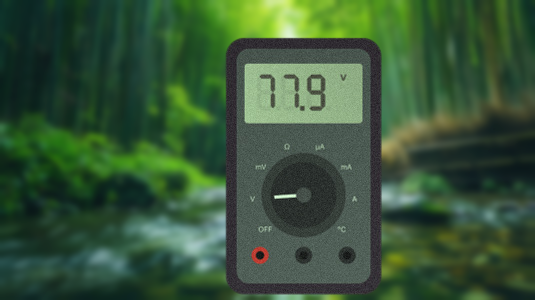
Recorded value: {"value": 77.9, "unit": "V"}
